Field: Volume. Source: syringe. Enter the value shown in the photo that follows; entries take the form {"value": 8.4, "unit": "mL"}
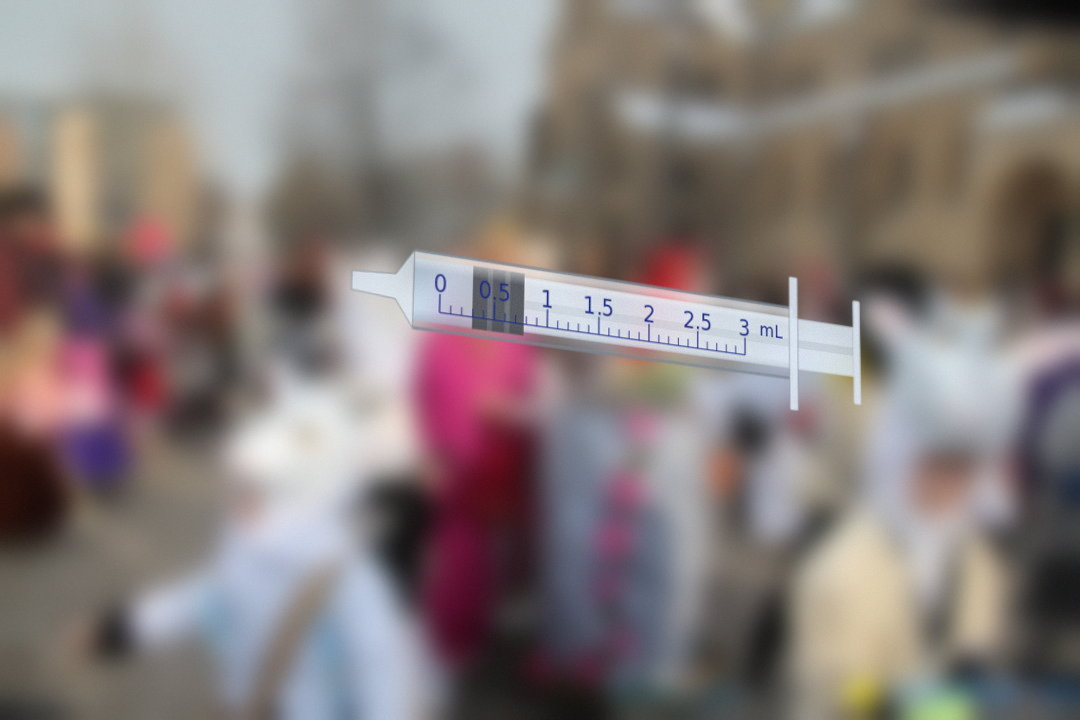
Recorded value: {"value": 0.3, "unit": "mL"}
